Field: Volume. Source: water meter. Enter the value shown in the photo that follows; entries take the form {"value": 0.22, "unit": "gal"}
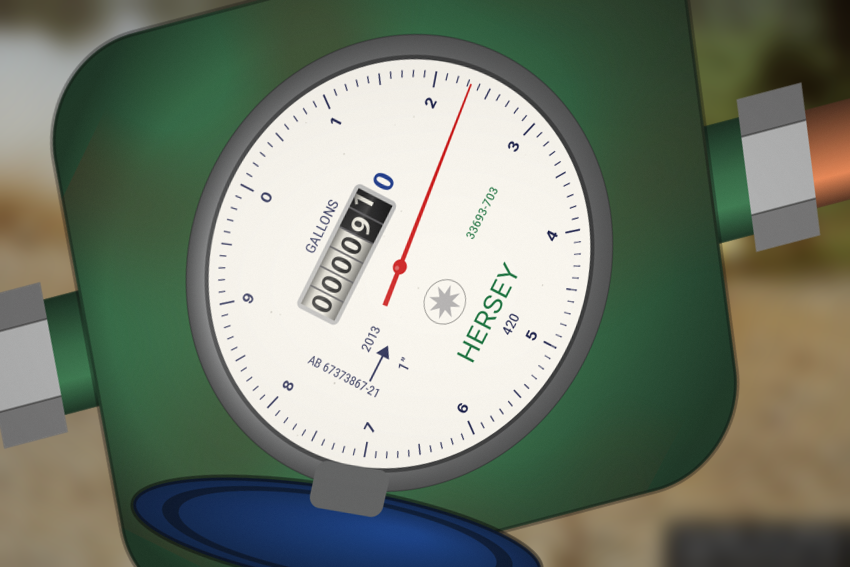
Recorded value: {"value": 912.3, "unit": "gal"}
